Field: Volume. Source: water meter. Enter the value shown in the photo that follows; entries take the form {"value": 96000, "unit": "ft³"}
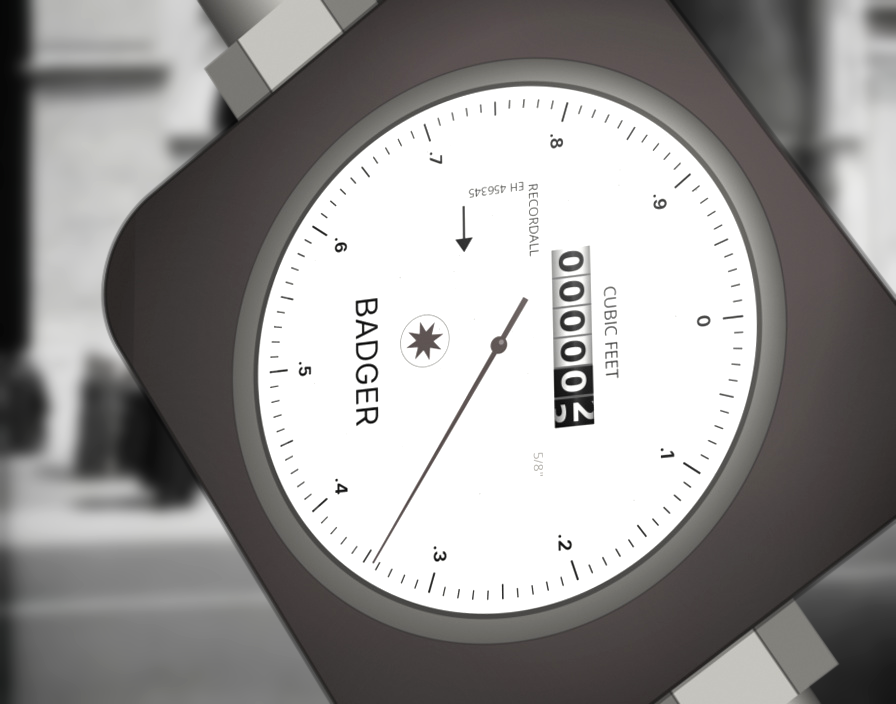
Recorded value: {"value": 2.34, "unit": "ft³"}
